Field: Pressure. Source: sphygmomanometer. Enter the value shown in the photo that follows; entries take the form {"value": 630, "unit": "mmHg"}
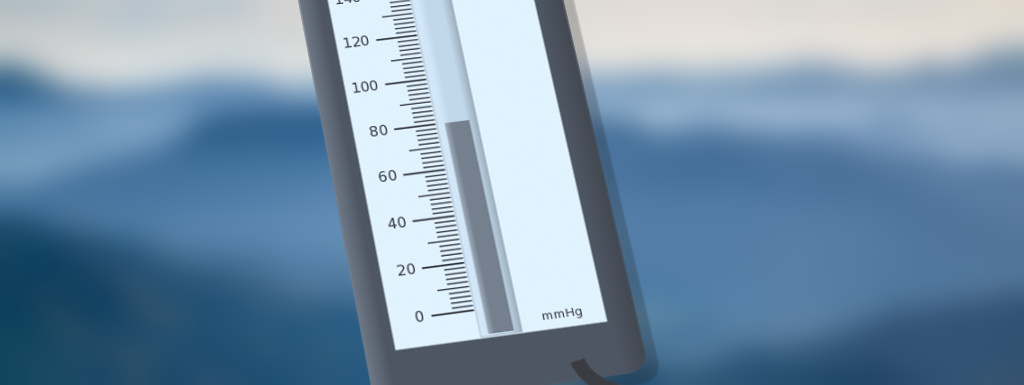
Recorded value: {"value": 80, "unit": "mmHg"}
